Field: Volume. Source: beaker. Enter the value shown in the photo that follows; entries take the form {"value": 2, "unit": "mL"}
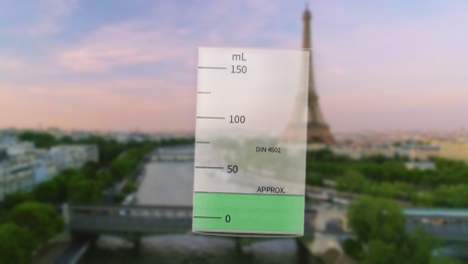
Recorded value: {"value": 25, "unit": "mL"}
